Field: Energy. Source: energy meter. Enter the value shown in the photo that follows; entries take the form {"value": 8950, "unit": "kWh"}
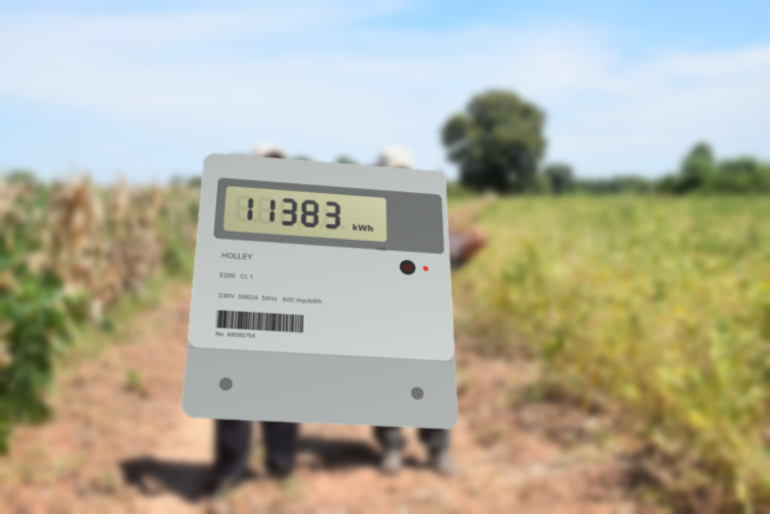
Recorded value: {"value": 11383, "unit": "kWh"}
